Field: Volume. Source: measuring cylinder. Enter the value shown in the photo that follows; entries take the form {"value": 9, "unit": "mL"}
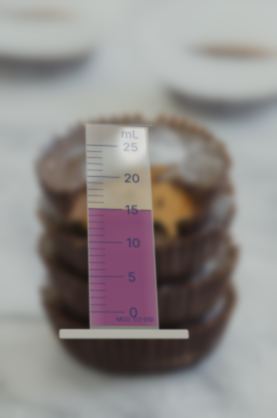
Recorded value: {"value": 15, "unit": "mL"}
